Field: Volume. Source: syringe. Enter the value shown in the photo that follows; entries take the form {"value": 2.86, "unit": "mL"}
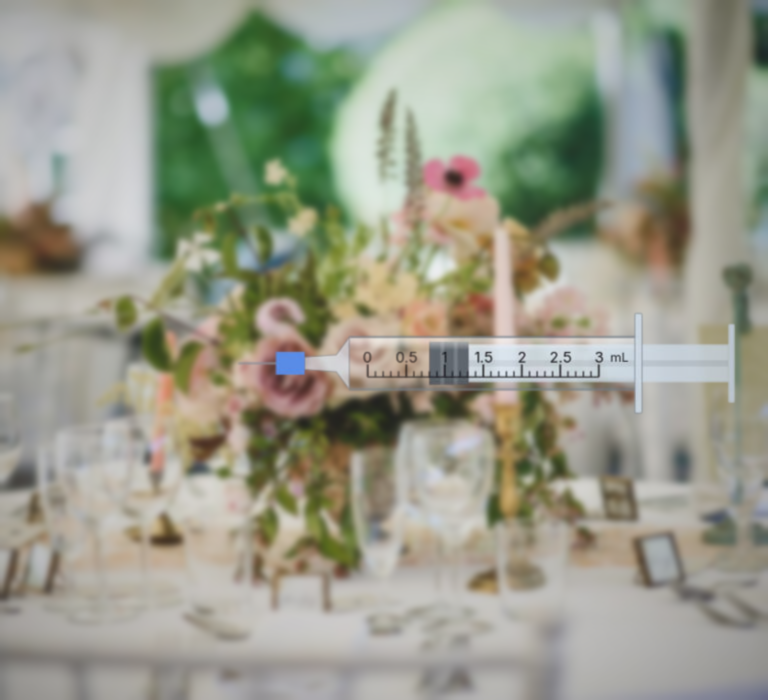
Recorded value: {"value": 0.8, "unit": "mL"}
